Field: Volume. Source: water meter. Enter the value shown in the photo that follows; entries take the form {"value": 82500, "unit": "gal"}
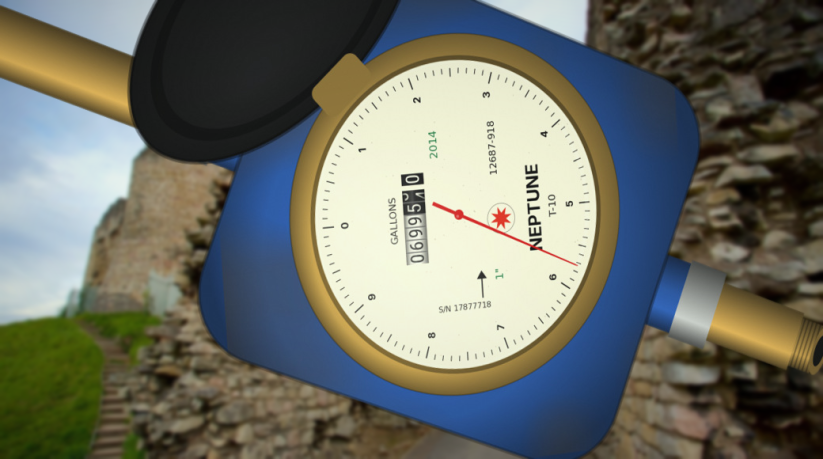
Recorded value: {"value": 699535.7, "unit": "gal"}
